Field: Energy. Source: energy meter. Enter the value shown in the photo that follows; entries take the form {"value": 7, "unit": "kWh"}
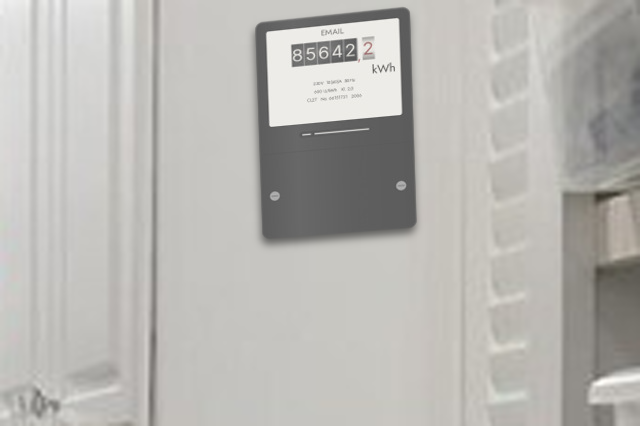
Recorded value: {"value": 85642.2, "unit": "kWh"}
